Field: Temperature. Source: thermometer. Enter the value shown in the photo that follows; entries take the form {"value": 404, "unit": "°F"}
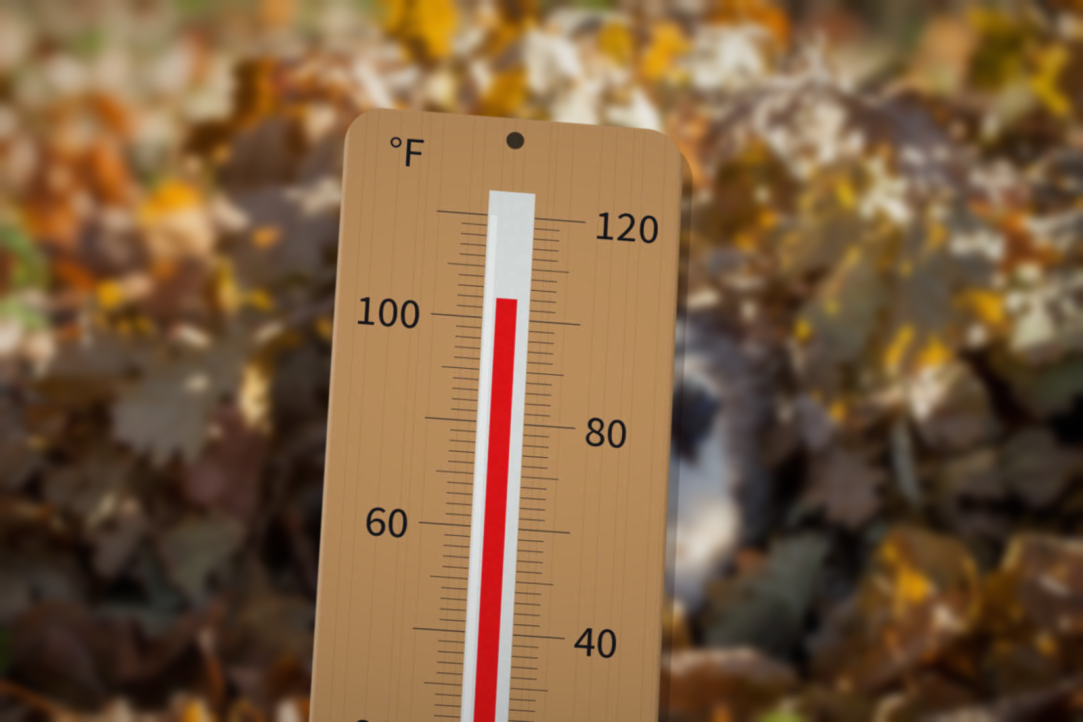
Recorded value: {"value": 104, "unit": "°F"}
